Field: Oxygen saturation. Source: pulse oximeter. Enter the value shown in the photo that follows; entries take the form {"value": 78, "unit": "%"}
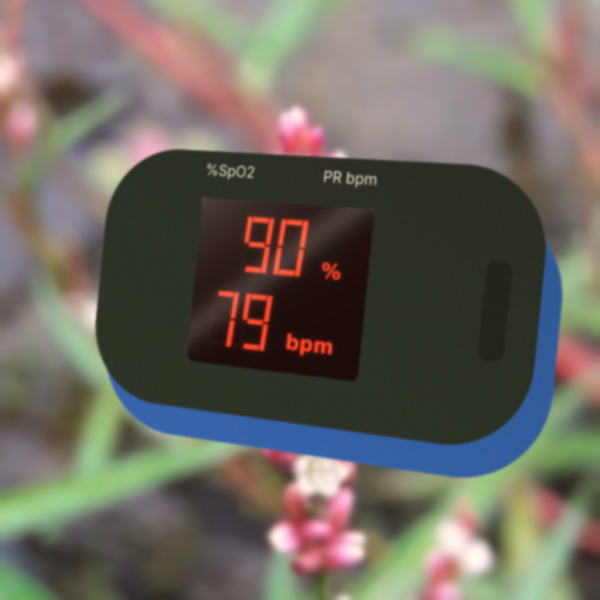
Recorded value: {"value": 90, "unit": "%"}
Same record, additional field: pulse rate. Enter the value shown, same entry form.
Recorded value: {"value": 79, "unit": "bpm"}
